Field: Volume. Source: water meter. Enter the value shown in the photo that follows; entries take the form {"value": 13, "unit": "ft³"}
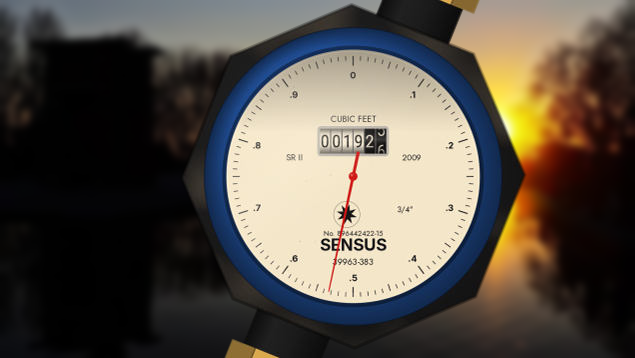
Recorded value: {"value": 1925.53, "unit": "ft³"}
